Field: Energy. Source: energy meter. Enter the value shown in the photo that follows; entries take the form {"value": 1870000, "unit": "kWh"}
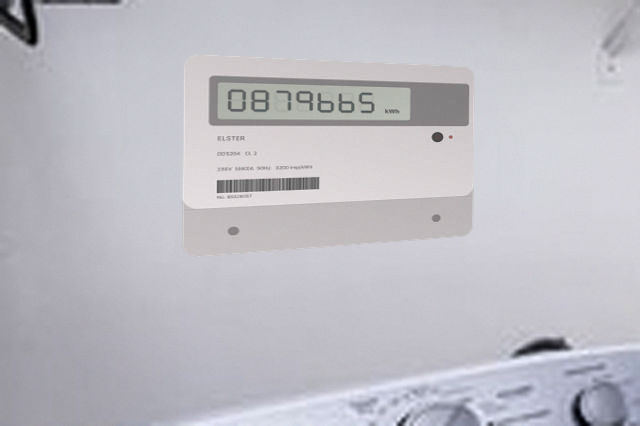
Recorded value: {"value": 879665, "unit": "kWh"}
